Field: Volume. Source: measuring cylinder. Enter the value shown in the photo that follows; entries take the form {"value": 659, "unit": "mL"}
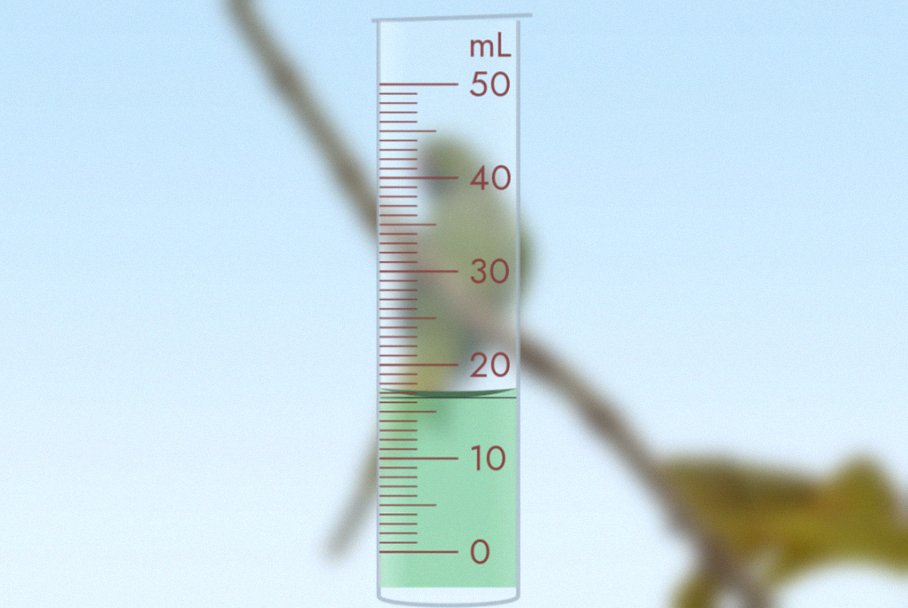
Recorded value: {"value": 16.5, "unit": "mL"}
